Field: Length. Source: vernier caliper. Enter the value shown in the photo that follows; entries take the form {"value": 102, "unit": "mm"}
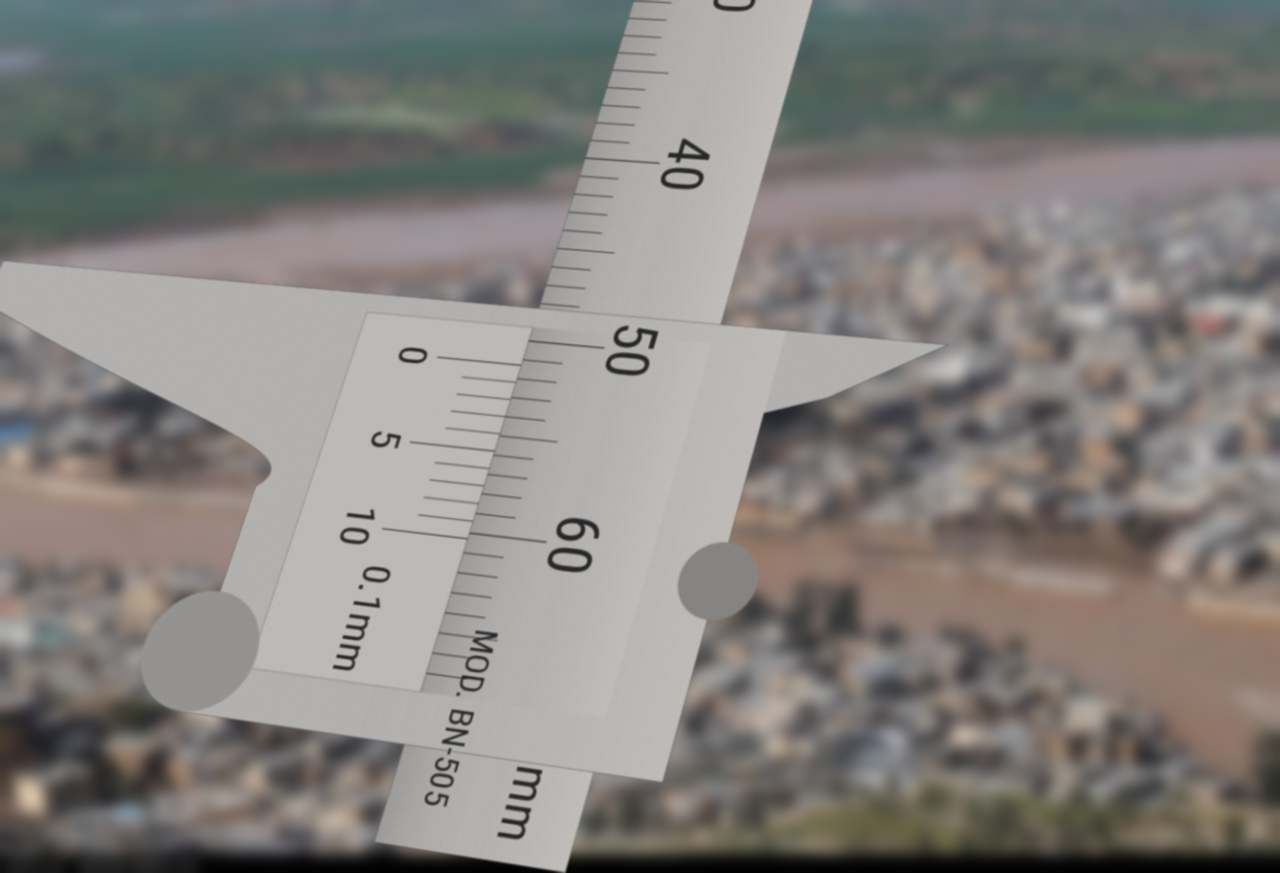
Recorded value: {"value": 51.3, "unit": "mm"}
